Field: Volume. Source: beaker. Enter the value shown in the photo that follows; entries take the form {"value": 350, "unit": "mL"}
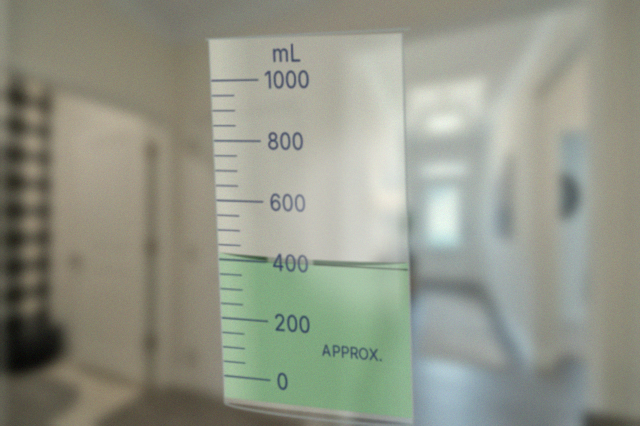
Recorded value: {"value": 400, "unit": "mL"}
